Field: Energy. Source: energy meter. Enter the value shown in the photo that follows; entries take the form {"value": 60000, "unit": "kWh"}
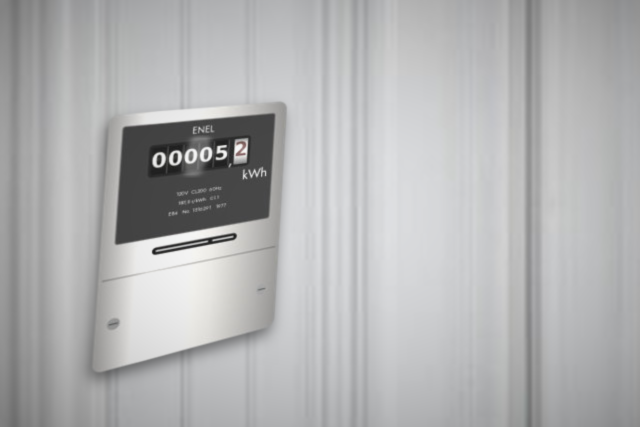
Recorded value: {"value": 5.2, "unit": "kWh"}
